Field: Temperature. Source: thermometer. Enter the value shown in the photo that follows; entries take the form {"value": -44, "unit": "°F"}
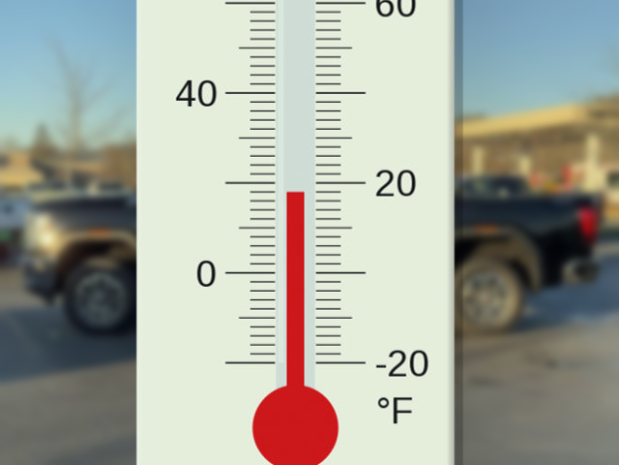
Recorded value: {"value": 18, "unit": "°F"}
